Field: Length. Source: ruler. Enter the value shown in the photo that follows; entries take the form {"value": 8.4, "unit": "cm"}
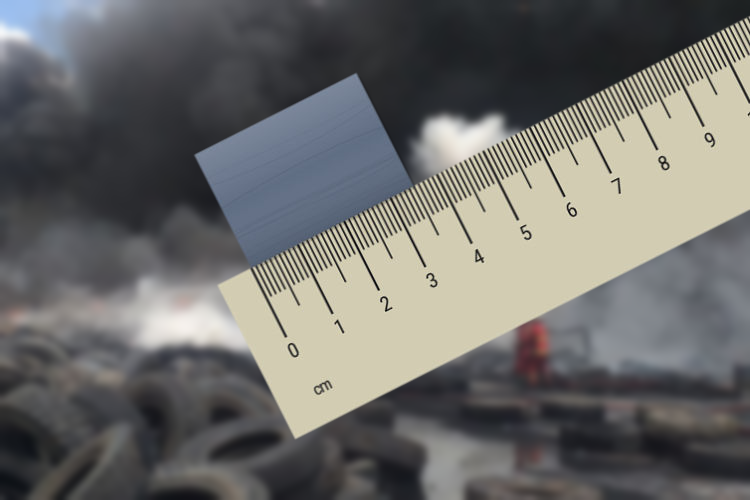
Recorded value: {"value": 3.5, "unit": "cm"}
